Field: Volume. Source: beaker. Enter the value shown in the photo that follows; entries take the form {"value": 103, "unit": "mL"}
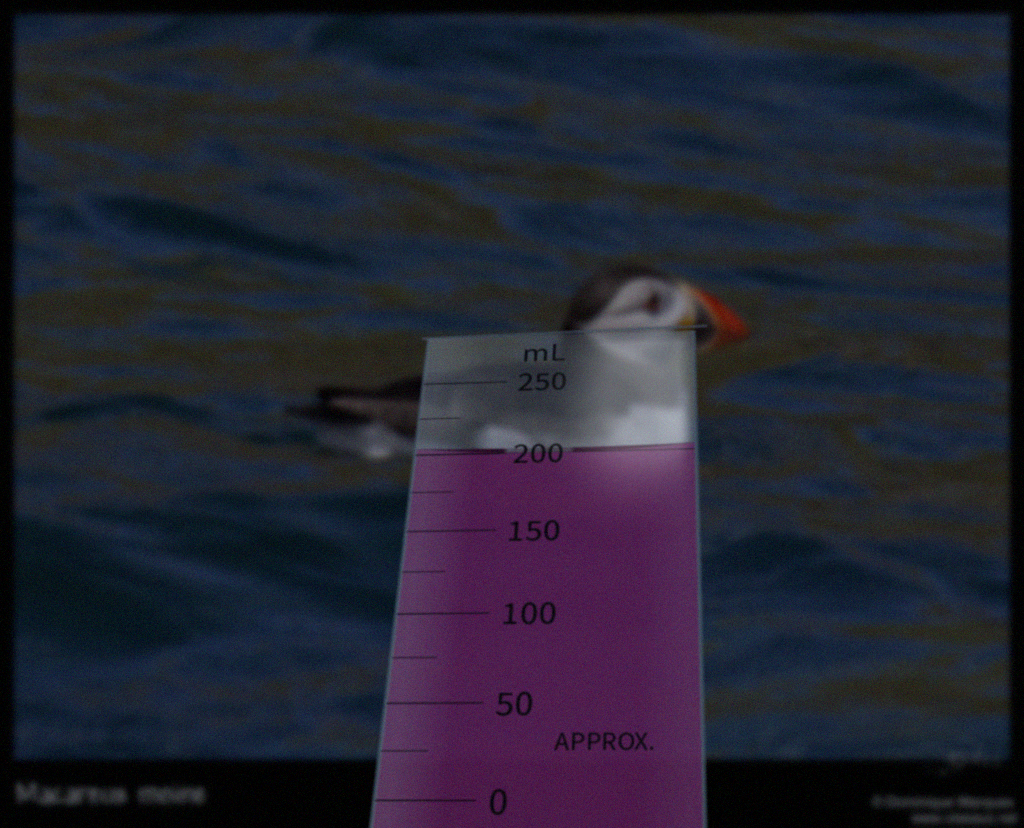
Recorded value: {"value": 200, "unit": "mL"}
